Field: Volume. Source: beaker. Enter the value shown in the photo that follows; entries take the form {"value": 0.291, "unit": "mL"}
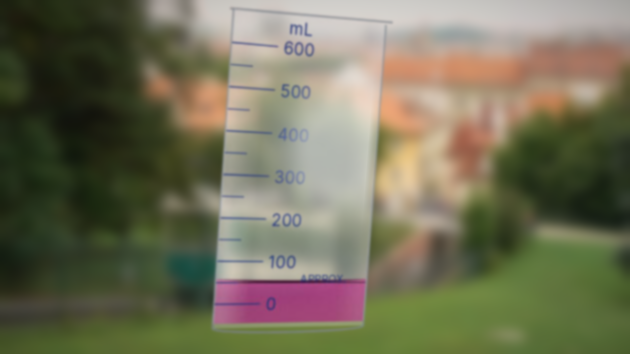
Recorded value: {"value": 50, "unit": "mL"}
